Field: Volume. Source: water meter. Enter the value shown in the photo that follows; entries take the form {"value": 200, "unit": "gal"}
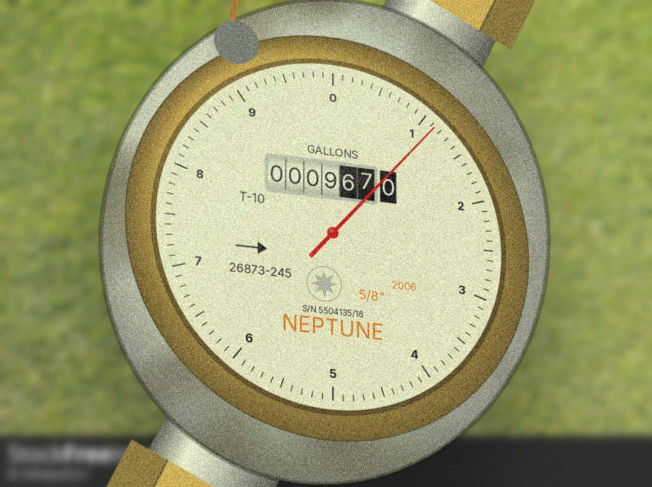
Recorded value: {"value": 9671.1, "unit": "gal"}
